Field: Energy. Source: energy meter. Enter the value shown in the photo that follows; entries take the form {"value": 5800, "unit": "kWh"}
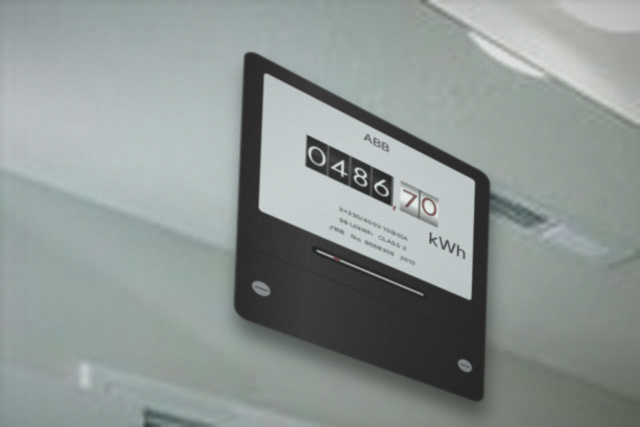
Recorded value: {"value": 486.70, "unit": "kWh"}
